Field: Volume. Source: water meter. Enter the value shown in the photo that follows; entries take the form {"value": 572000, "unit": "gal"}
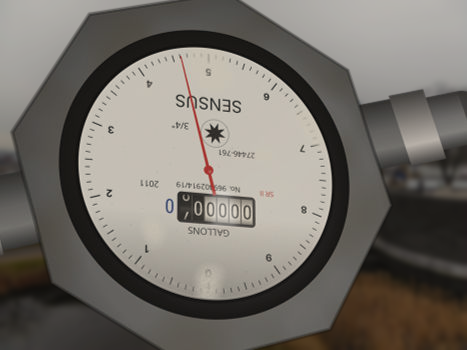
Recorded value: {"value": 74.6, "unit": "gal"}
